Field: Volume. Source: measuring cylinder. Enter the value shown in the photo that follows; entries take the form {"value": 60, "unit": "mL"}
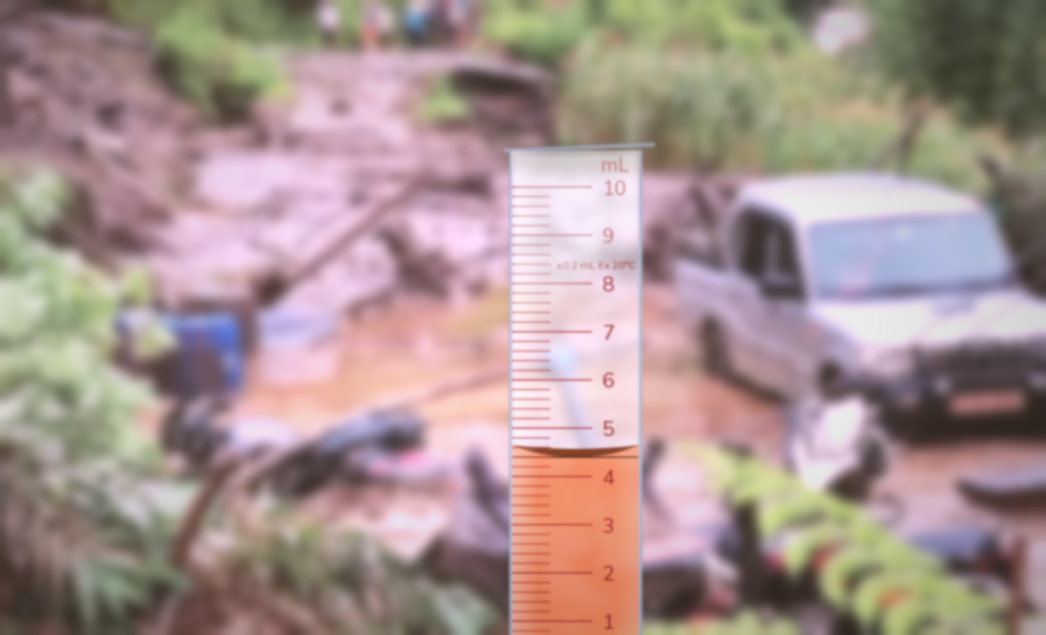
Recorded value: {"value": 4.4, "unit": "mL"}
